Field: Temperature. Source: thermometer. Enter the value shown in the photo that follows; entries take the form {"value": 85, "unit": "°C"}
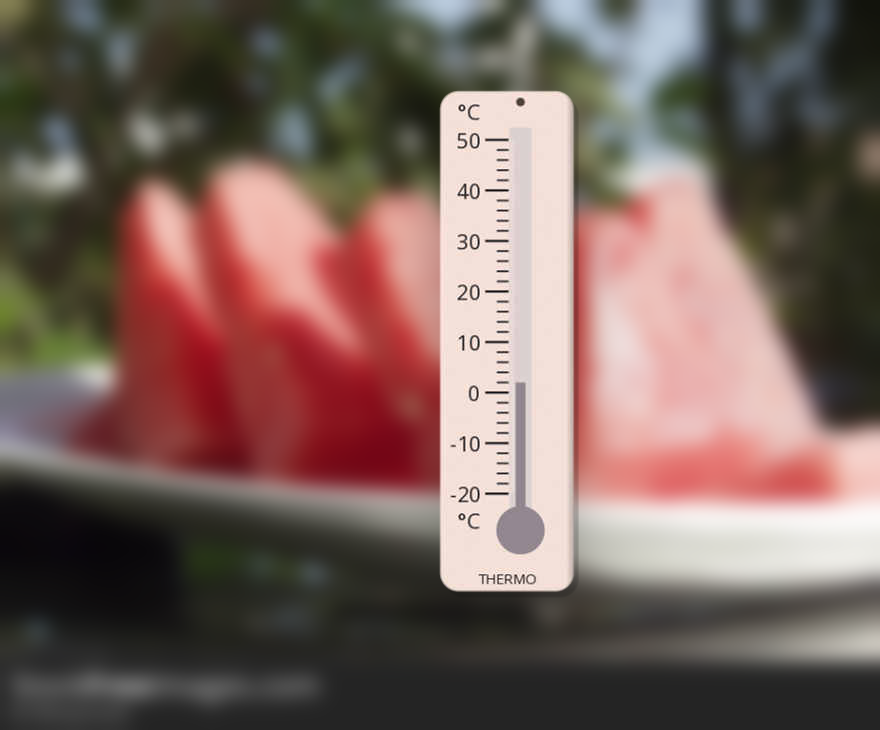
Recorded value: {"value": 2, "unit": "°C"}
